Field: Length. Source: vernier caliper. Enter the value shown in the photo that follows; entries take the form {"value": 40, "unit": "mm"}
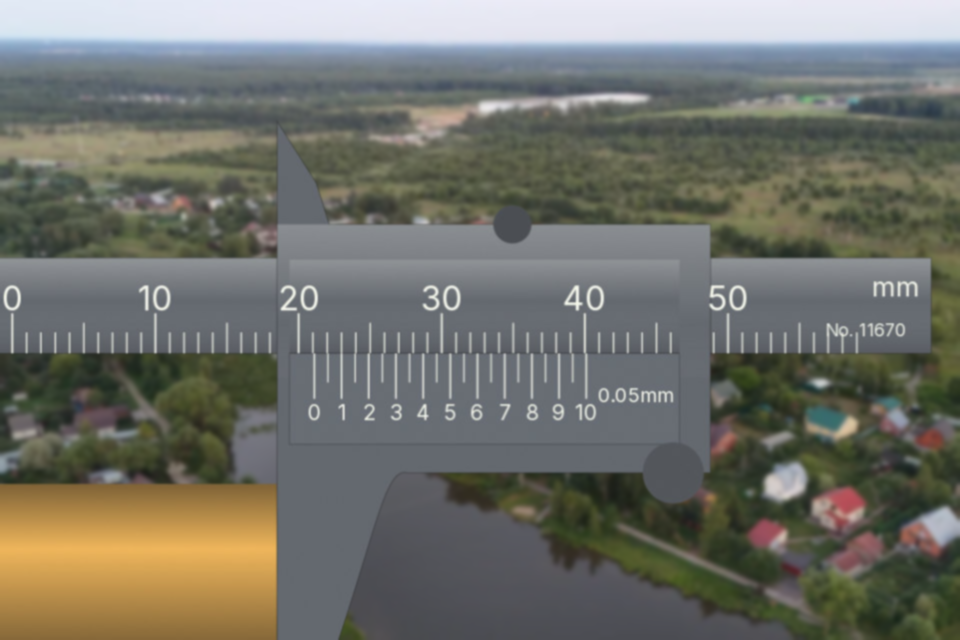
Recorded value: {"value": 21.1, "unit": "mm"}
